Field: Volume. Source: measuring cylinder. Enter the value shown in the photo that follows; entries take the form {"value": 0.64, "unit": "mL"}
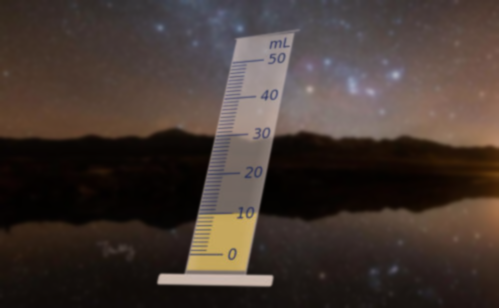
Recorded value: {"value": 10, "unit": "mL"}
